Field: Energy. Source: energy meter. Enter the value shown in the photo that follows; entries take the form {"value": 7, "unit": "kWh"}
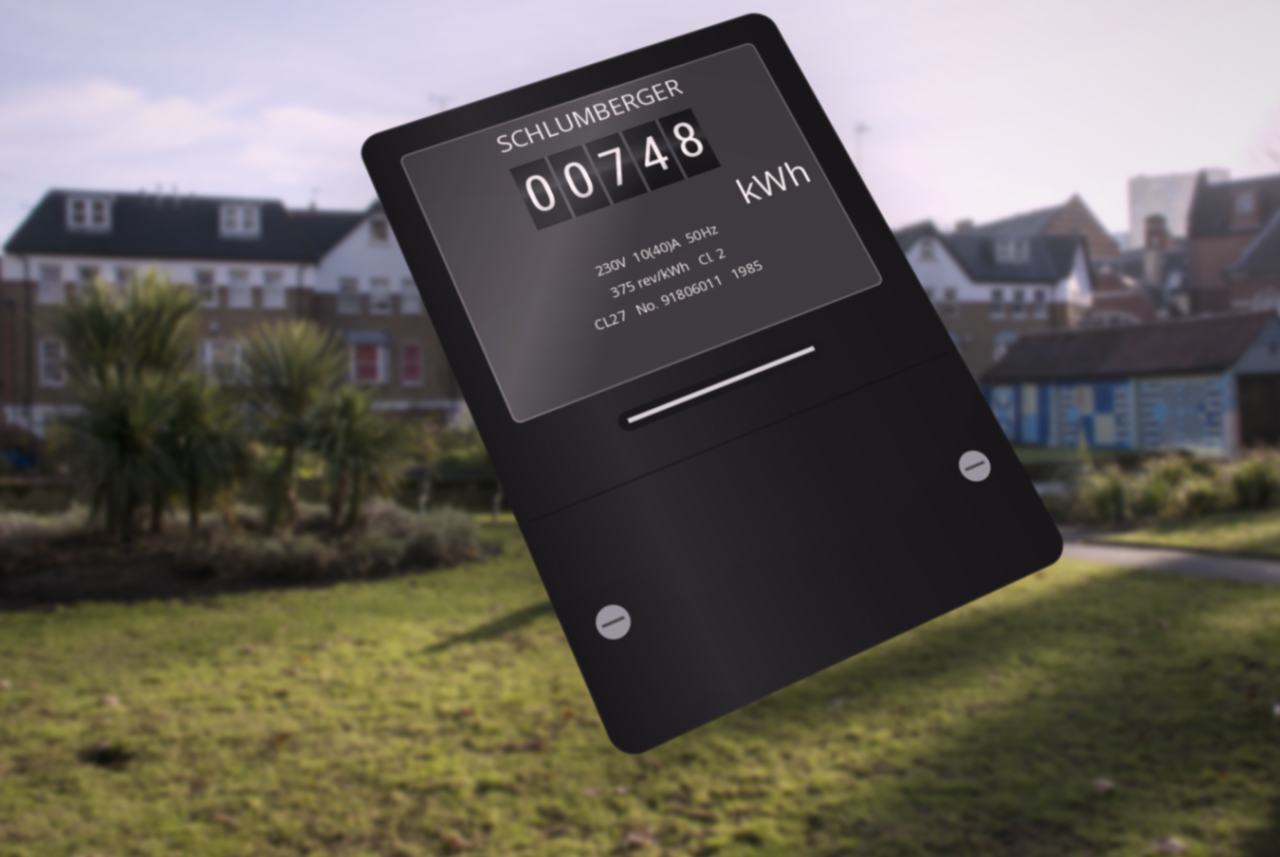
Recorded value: {"value": 748, "unit": "kWh"}
